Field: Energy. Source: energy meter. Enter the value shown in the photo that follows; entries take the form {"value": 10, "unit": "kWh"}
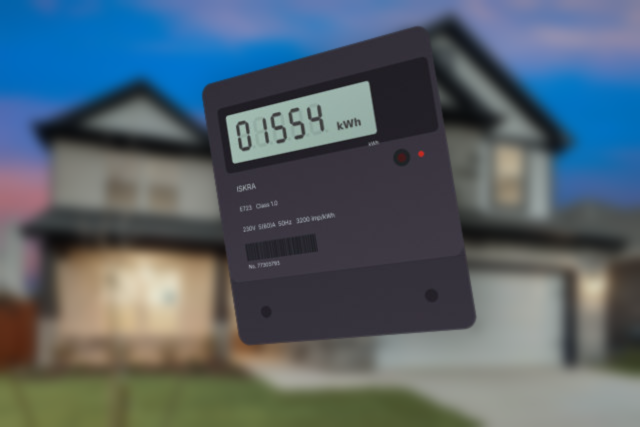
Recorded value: {"value": 1554, "unit": "kWh"}
